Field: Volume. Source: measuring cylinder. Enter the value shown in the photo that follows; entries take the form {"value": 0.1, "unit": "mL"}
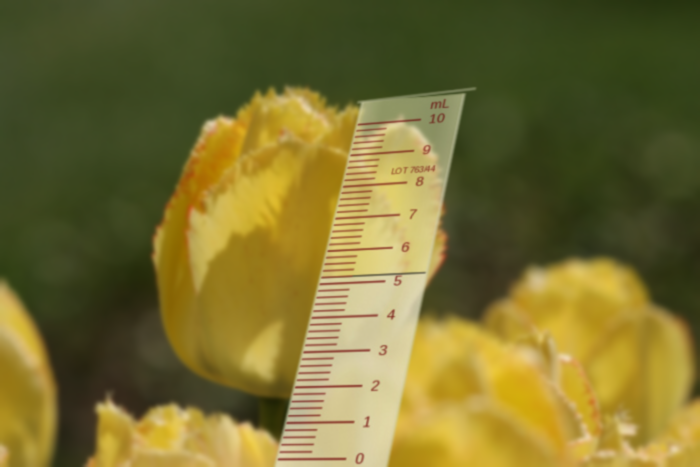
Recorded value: {"value": 5.2, "unit": "mL"}
